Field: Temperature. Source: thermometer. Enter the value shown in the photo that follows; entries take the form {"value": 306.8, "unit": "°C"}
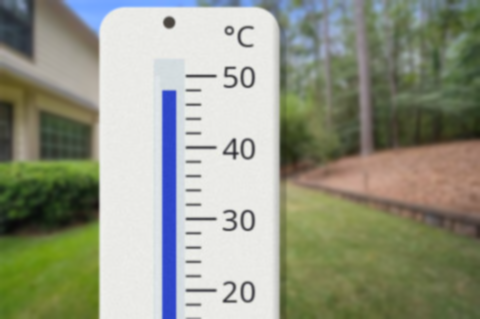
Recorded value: {"value": 48, "unit": "°C"}
